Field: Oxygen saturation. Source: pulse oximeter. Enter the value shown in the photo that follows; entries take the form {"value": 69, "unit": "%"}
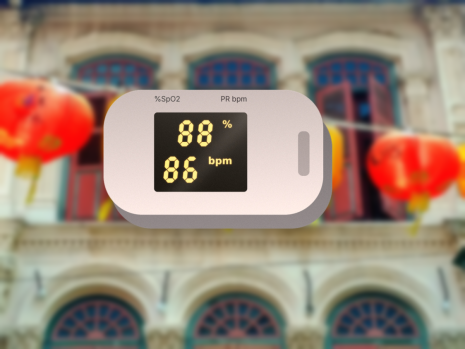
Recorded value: {"value": 88, "unit": "%"}
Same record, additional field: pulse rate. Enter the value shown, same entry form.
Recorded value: {"value": 86, "unit": "bpm"}
